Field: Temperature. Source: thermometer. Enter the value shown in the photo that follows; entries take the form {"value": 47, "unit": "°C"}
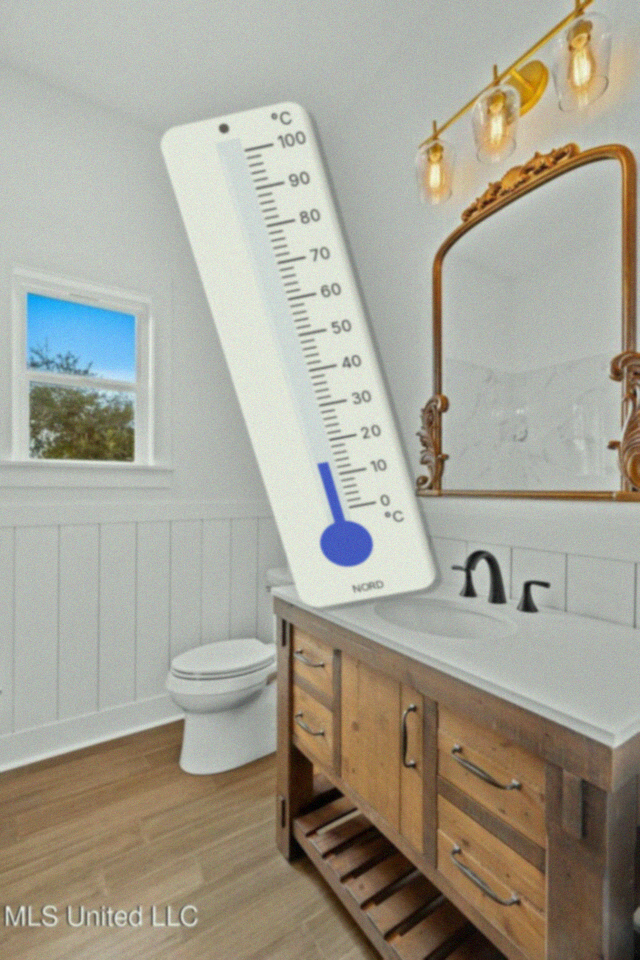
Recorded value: {"value": 14, "unit": "°C"}
